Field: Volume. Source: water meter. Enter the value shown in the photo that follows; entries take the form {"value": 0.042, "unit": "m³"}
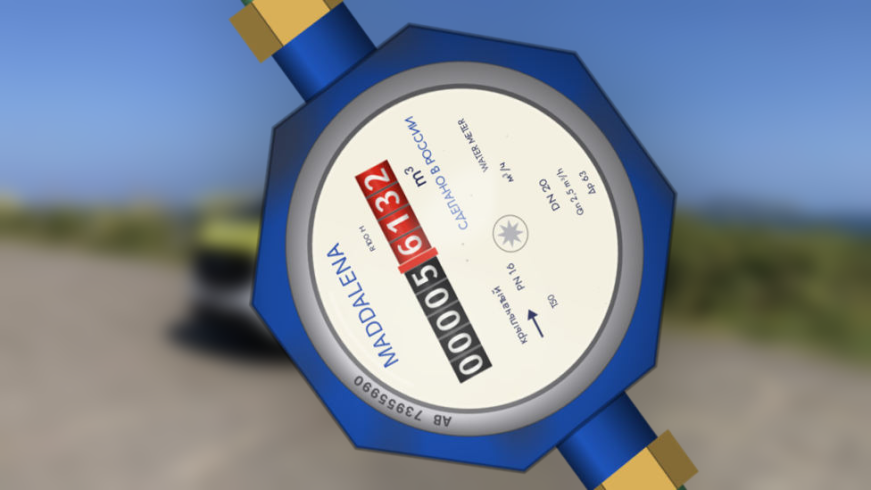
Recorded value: {"value": 5.6132, "unit": "m³"}
